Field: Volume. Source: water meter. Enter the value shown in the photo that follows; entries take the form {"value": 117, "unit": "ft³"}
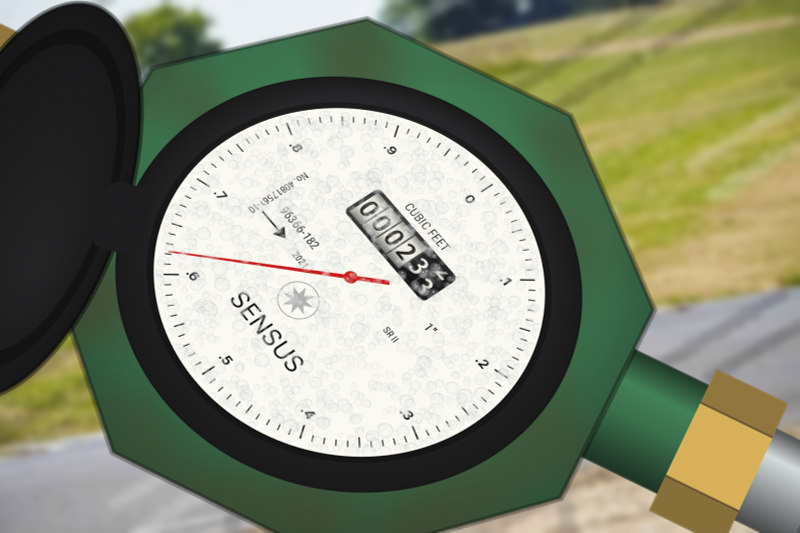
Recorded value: {"value": 232.62, "unit": "ft³"}
